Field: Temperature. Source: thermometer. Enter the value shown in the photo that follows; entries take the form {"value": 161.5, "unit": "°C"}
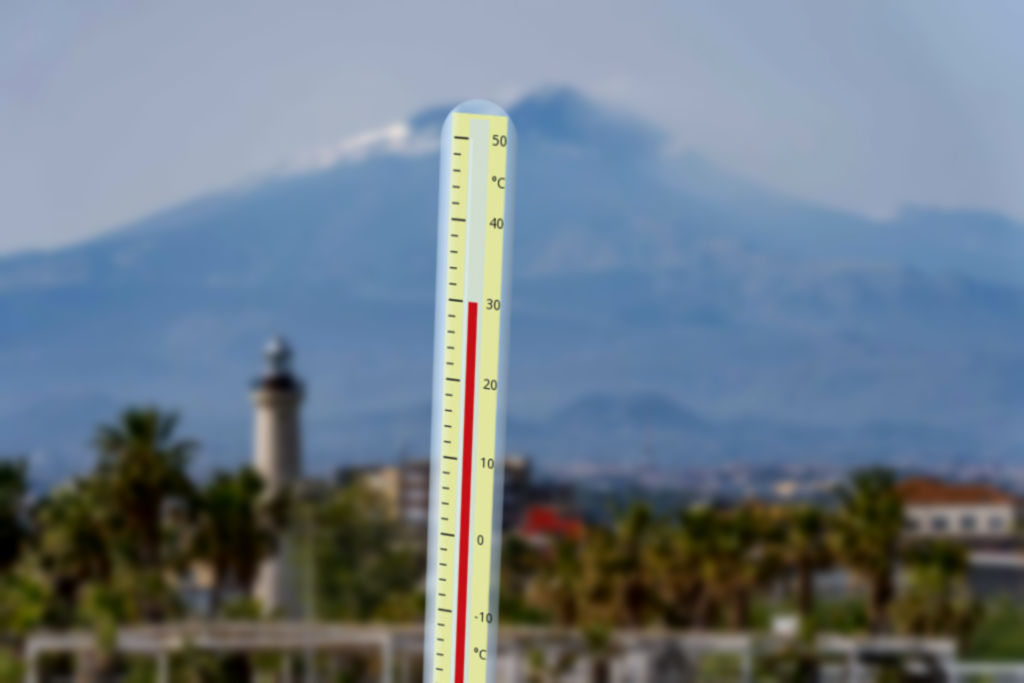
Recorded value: {"value": 30, "unit": "°C"}
